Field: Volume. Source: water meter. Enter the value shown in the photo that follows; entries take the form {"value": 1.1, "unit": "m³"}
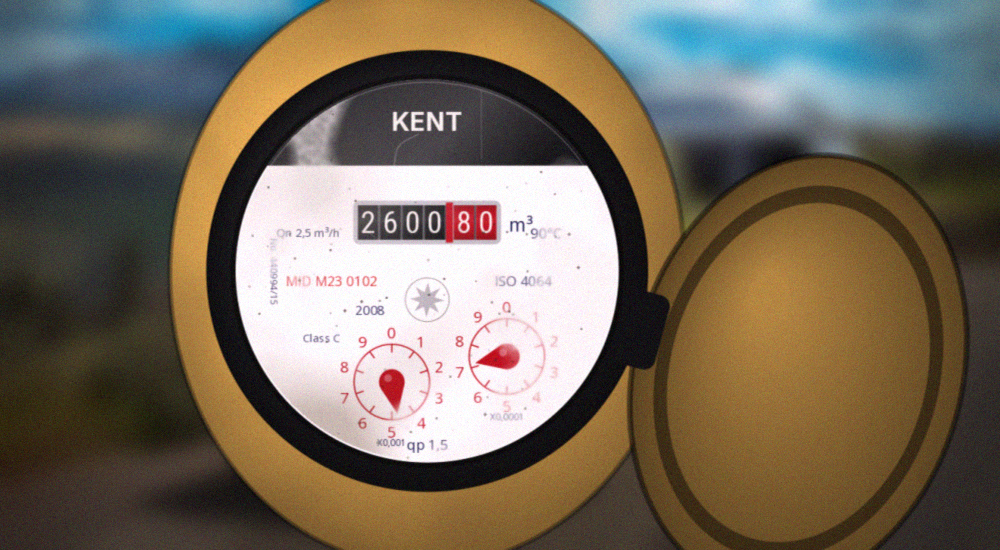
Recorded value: {"value": 2600.8047, "unit": "m³"}
